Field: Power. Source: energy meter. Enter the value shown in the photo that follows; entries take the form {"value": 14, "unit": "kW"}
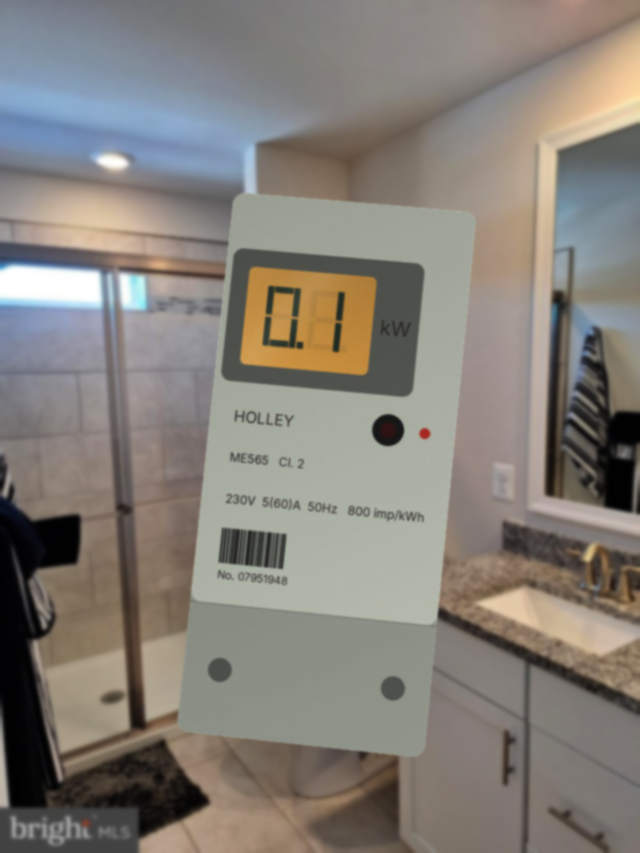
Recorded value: {"value": 0.1, "unit": "kW"}
